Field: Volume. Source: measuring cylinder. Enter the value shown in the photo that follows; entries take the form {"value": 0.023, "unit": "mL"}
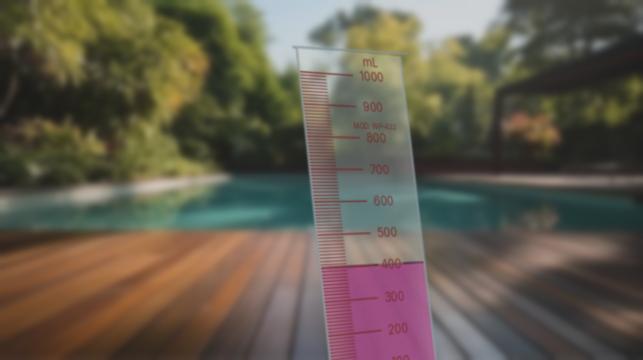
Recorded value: {"value": 400, "unit": "mL"}
